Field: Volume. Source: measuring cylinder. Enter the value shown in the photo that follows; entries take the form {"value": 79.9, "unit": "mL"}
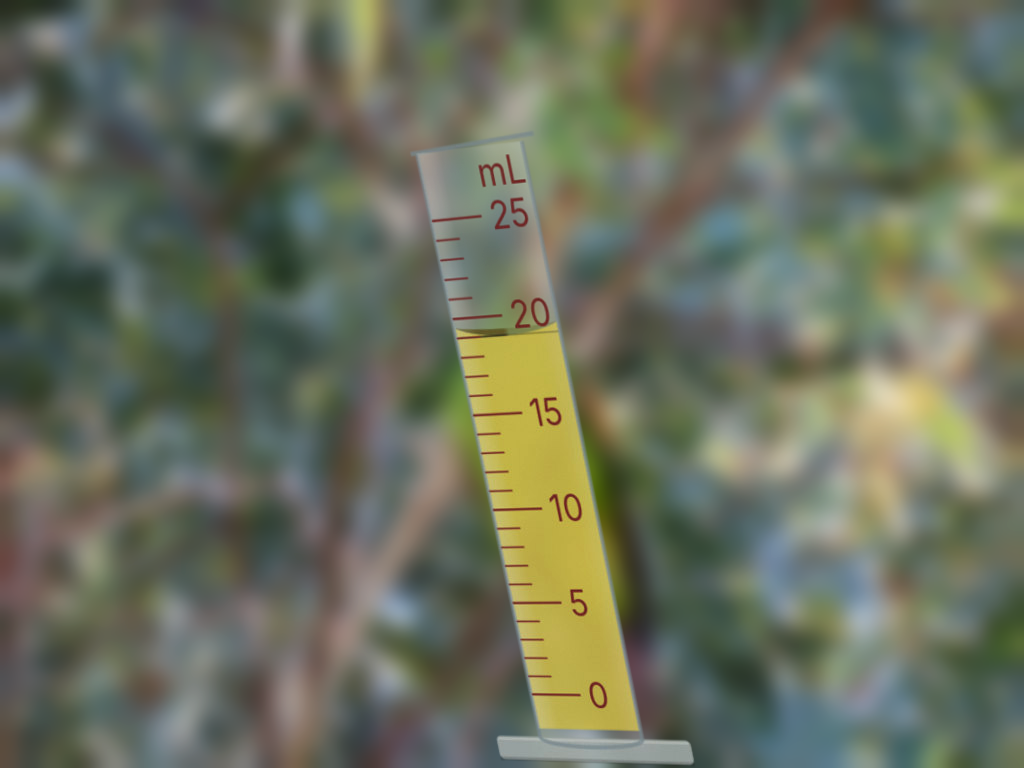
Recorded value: {"value": 19, "unit": "mL"}
